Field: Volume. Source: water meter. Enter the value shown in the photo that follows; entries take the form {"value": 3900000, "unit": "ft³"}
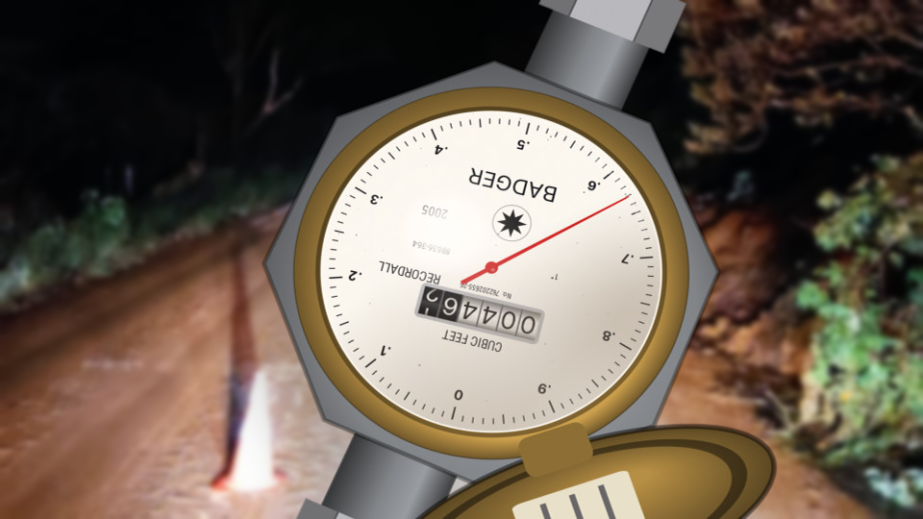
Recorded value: {"value": 4461.63, "unit": "ft³"}
